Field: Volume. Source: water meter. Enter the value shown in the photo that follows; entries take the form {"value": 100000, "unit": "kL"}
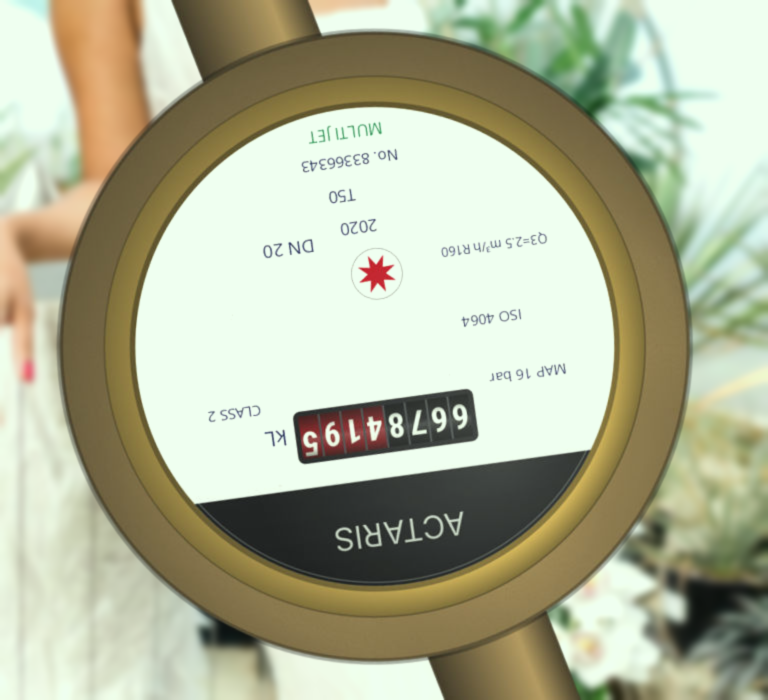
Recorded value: {"value": 6678.4195, "unit": "kL"}
